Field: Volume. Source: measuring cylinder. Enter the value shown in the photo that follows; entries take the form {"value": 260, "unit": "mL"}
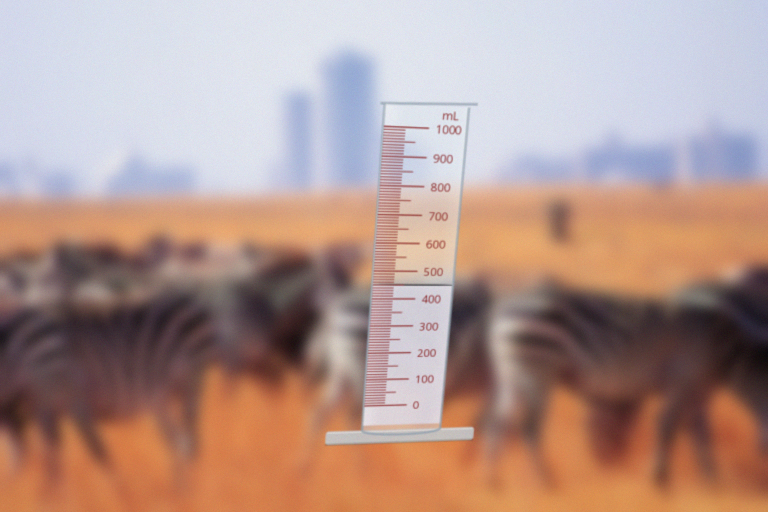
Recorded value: {"value": 450, "unit": "mL"}
